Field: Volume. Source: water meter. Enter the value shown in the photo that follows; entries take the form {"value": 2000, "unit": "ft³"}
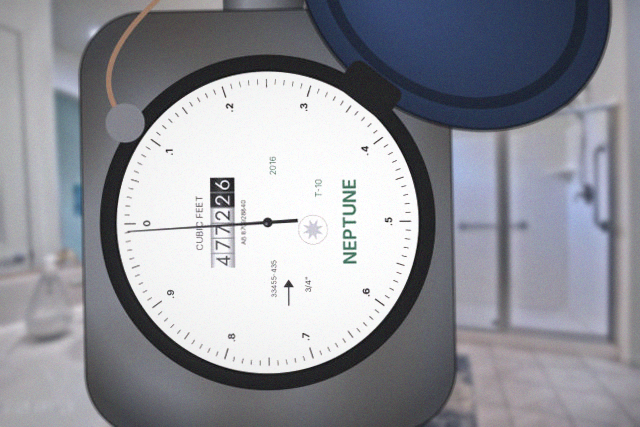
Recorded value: {"value": 477225.99, "unit": "ft³"}
